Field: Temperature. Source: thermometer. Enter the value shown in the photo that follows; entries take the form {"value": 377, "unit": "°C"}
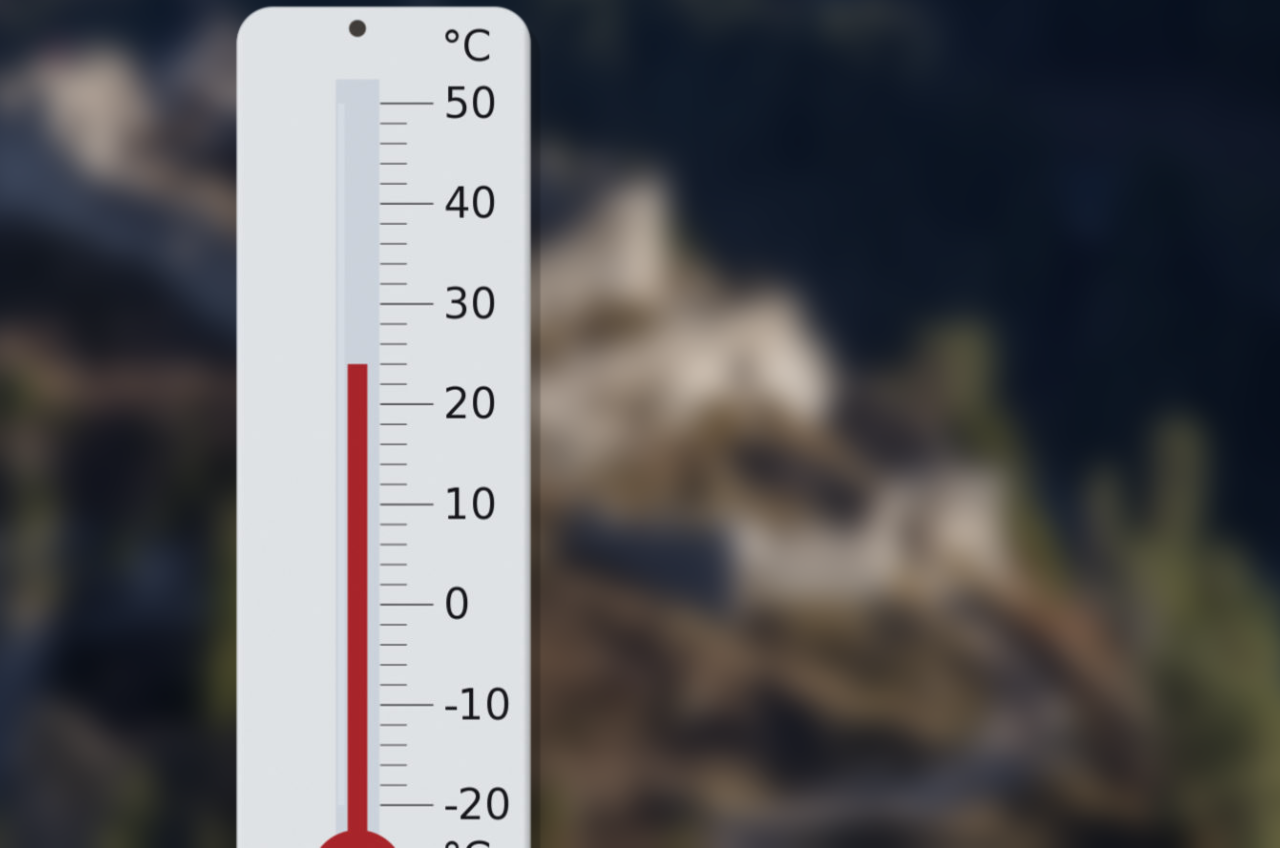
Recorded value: {"value": 24, "unit": "°C"}
